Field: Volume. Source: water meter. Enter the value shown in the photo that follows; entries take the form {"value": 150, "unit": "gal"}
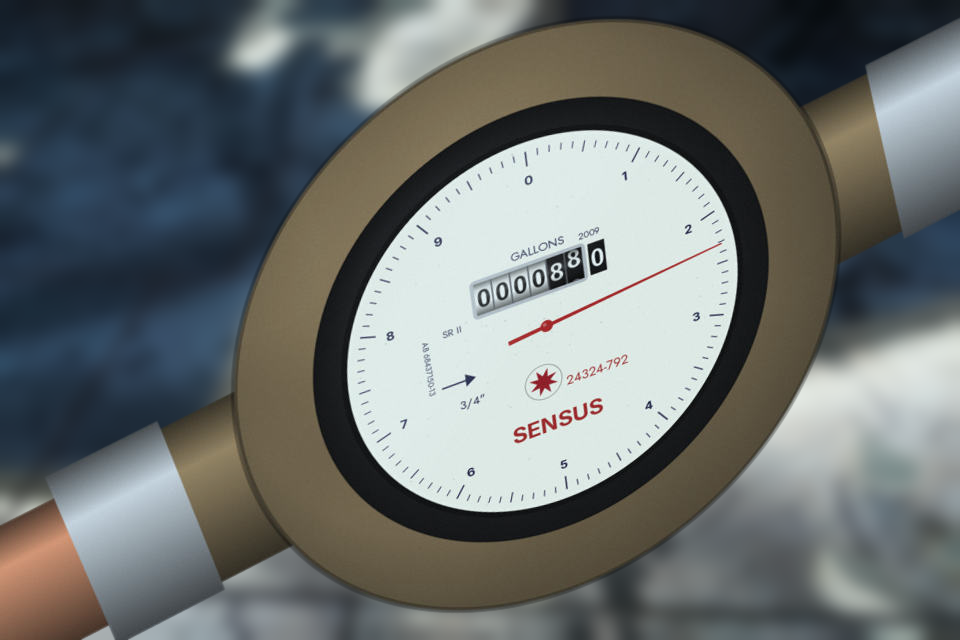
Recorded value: {"value": 882.3, "unit": "gal"}
